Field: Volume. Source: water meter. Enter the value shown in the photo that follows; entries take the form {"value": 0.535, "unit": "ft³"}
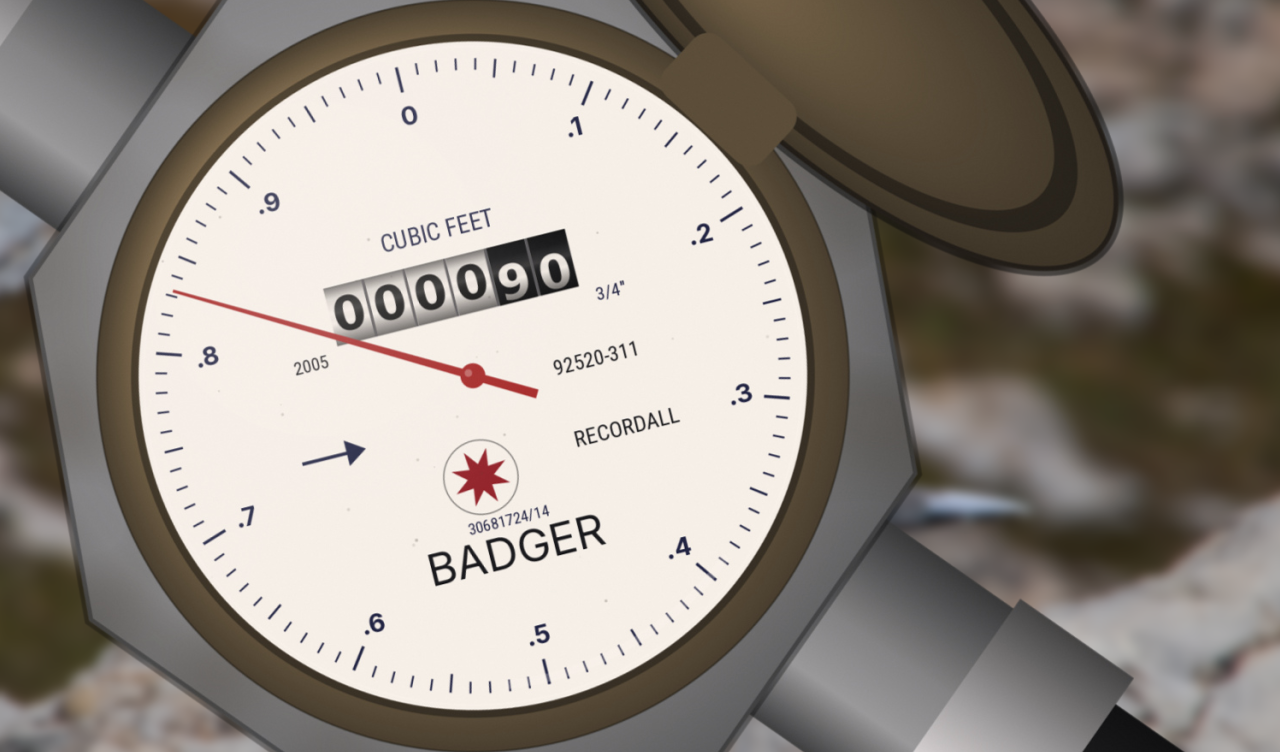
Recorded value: {"value": 89.83, "unit": "ft³"}
